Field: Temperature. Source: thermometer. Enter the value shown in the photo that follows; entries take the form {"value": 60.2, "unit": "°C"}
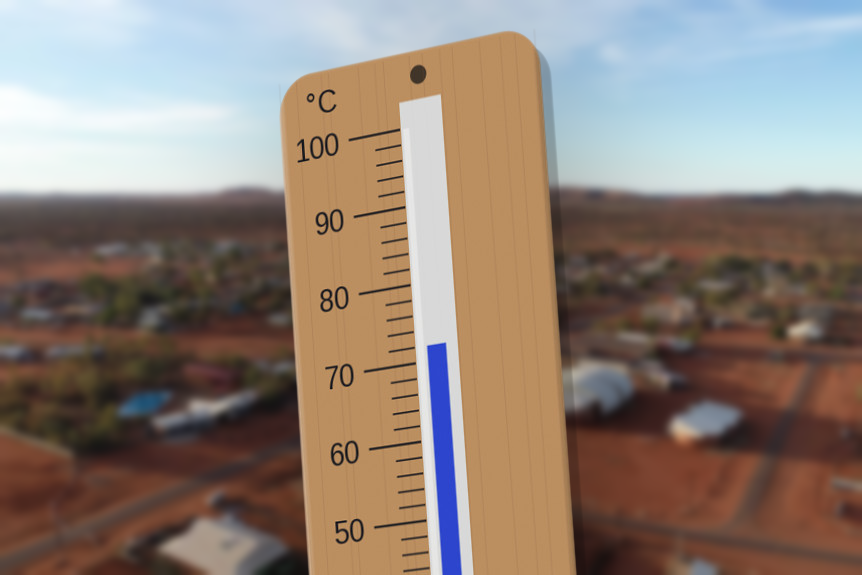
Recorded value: {"value": 72, "unit": "°C"}
